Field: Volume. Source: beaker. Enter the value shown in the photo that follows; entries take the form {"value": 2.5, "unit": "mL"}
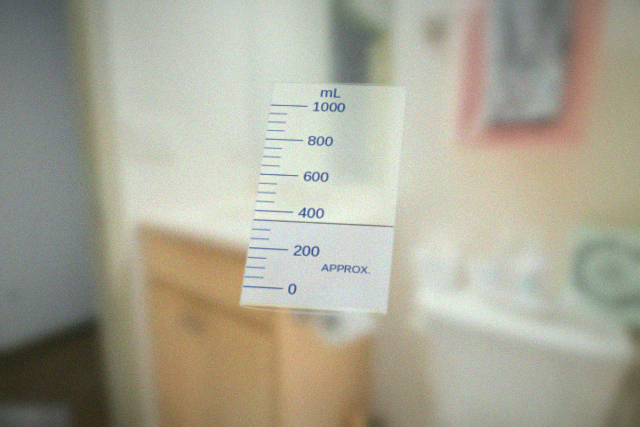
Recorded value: {"value": 350, "unit": "mL"}
